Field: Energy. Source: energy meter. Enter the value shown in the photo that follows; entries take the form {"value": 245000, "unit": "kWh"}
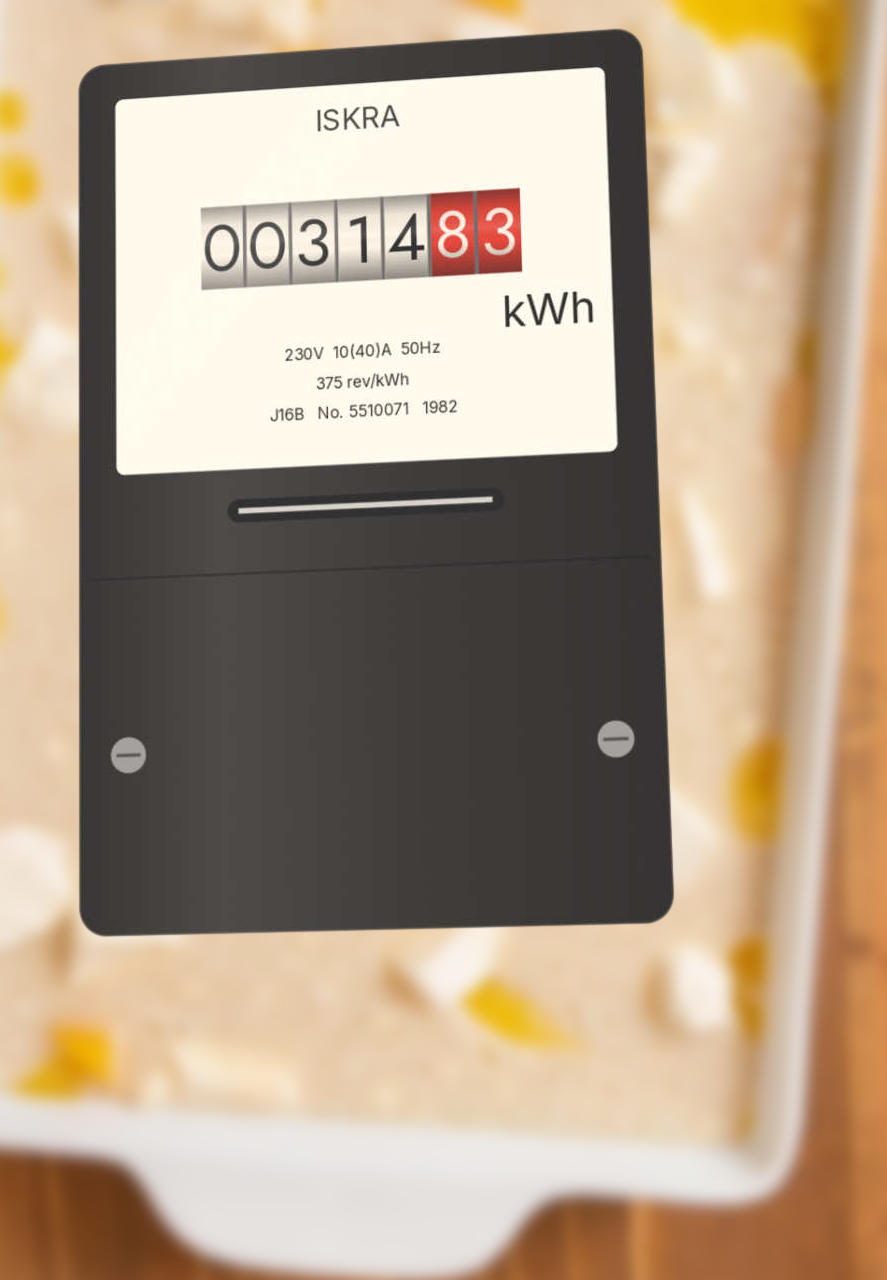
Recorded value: {"value": 314.83, "unit": "kWh"}
